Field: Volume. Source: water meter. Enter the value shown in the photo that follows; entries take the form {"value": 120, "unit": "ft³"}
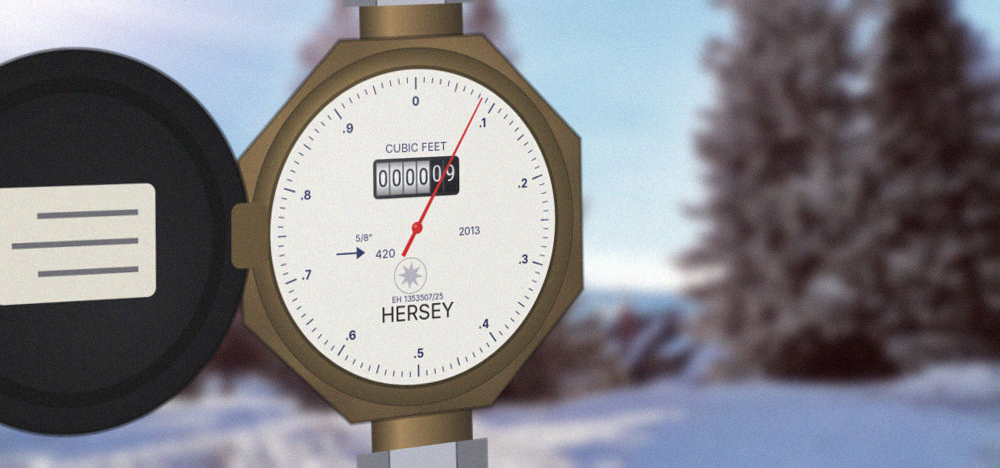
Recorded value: {"value": 9.08, "unit": "ft³"}
